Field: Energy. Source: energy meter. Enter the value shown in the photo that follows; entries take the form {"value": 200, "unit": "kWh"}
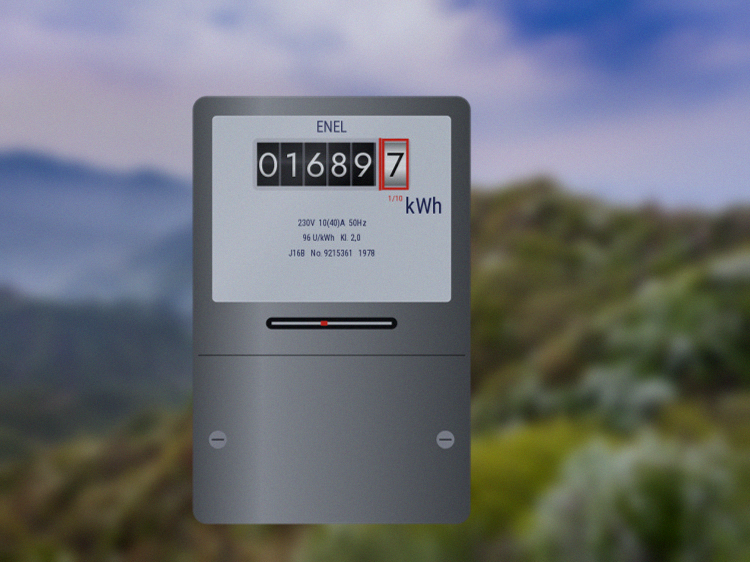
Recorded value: {"value": 1689.7, "unit": "kWh"}
